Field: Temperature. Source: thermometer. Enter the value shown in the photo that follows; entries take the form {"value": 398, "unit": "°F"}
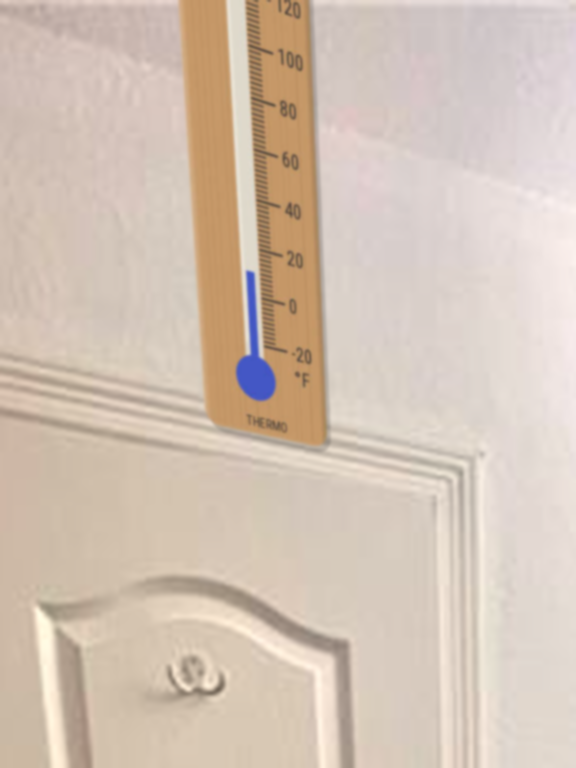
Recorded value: {"value": 10, "unit": "°F"}
